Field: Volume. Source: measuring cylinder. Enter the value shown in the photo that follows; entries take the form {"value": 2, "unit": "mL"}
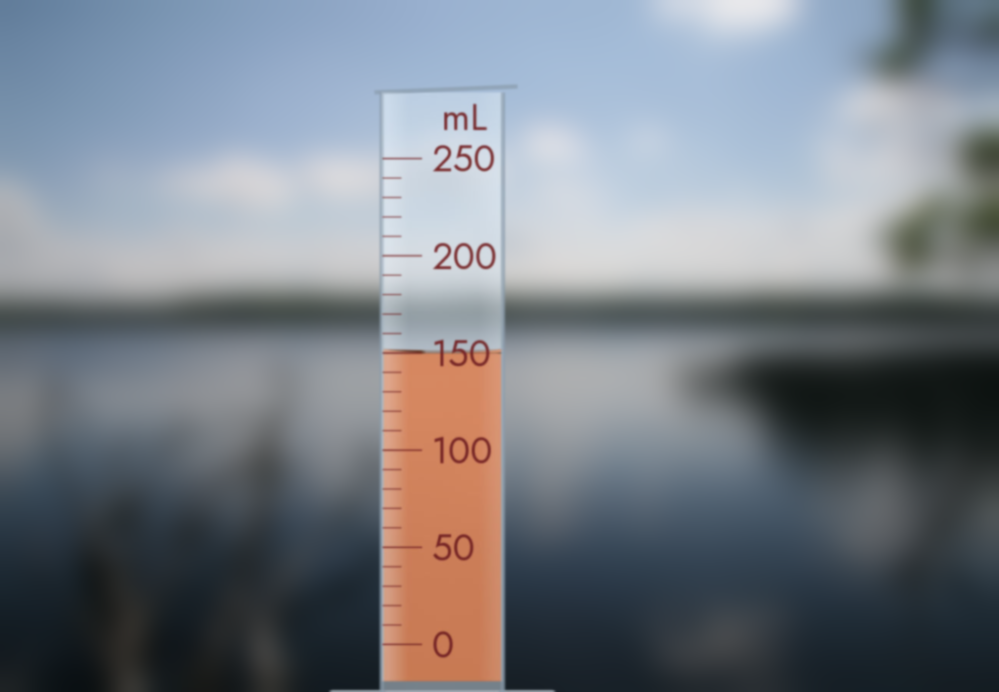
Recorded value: {"value": 150, "unit": "mL"}
